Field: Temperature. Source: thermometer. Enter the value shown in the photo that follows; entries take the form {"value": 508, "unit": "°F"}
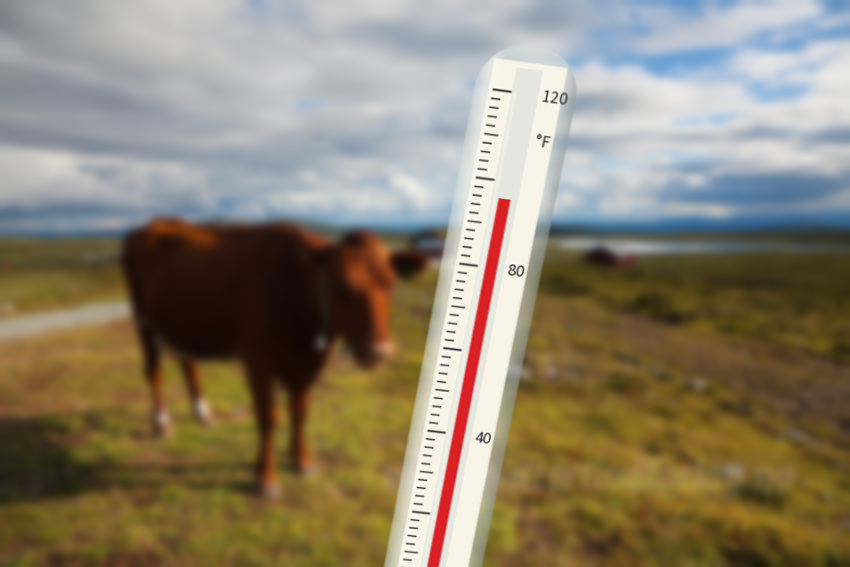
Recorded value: {"value": 96, "unit": "°F"}
